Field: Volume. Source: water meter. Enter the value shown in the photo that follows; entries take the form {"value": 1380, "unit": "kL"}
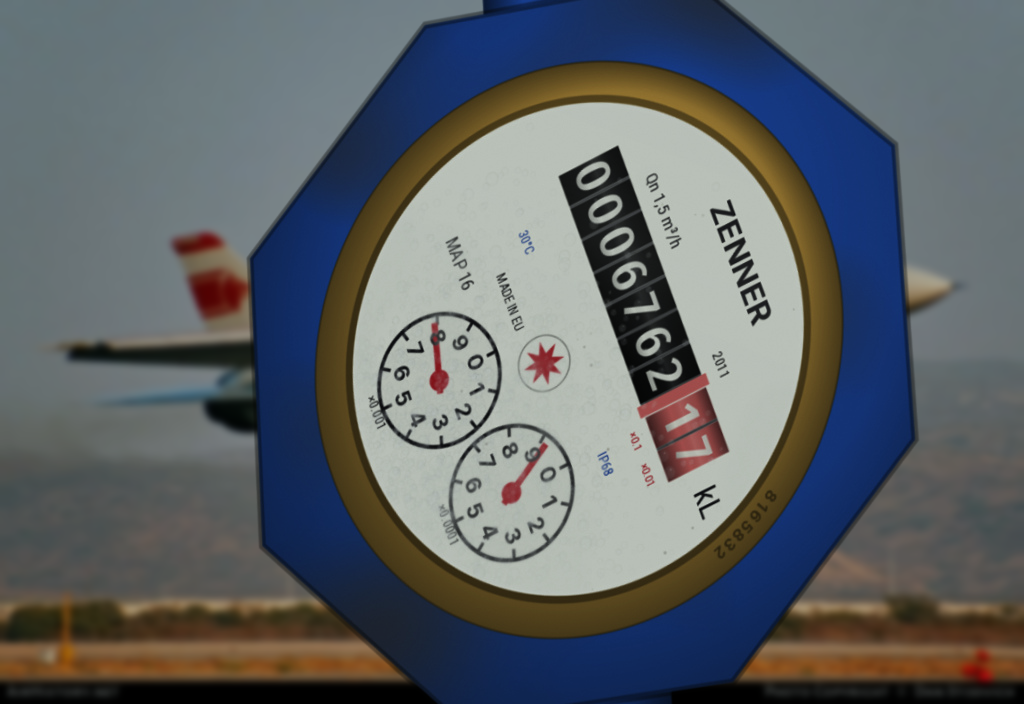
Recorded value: {"value": 6762.1779, "unit": "kL"}
